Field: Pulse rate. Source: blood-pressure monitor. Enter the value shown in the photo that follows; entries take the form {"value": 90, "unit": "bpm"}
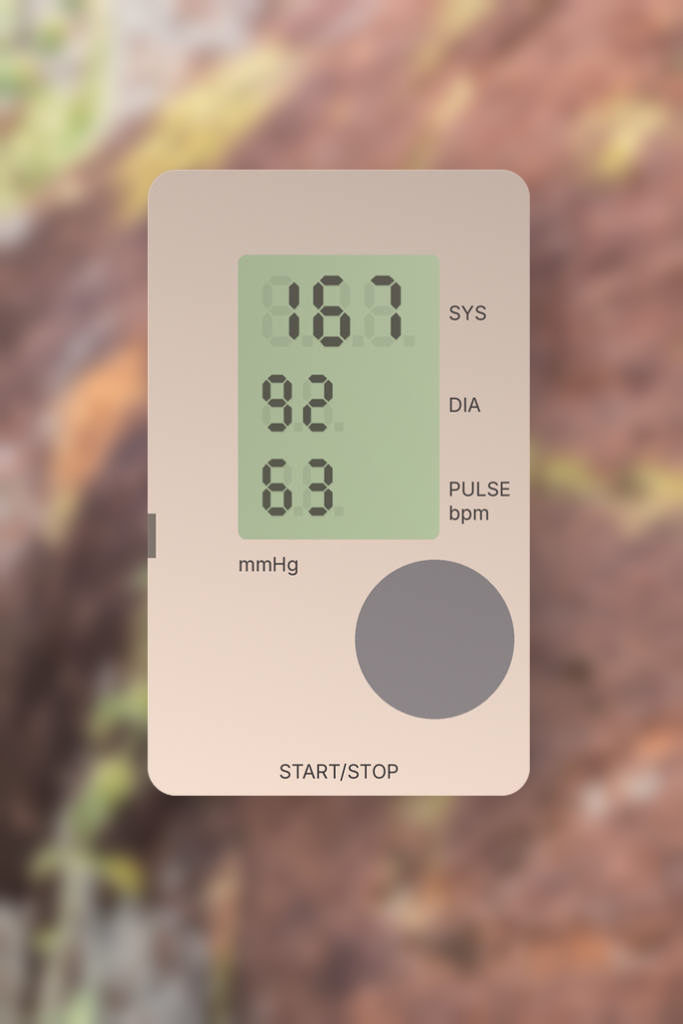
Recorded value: {"value": 63, "unit": "bpm"}
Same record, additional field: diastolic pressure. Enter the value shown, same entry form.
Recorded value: {"value": 92, "unit": "mmHg"}
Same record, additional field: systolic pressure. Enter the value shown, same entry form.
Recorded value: {"value": 167, "unit": "mmHg"}
